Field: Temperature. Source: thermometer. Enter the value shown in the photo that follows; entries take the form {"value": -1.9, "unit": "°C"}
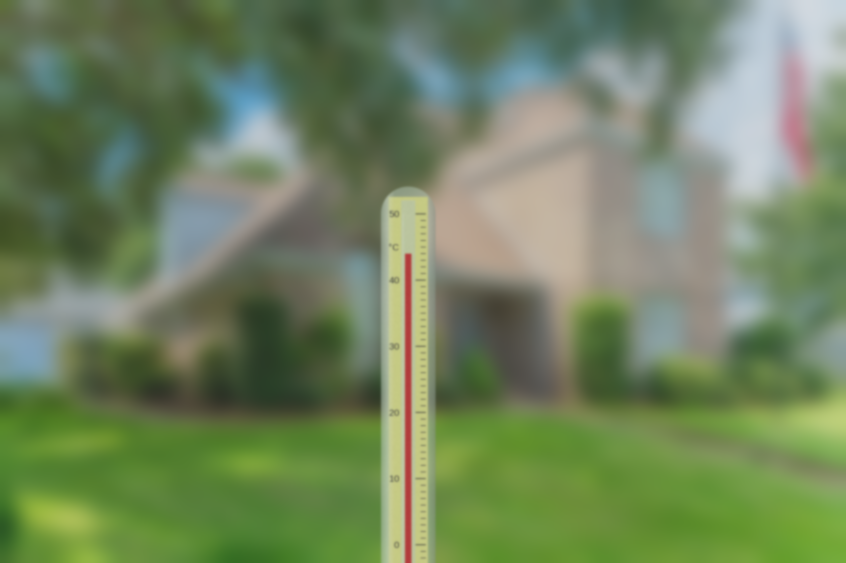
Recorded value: {"value": 44, "unit": "°C"}
